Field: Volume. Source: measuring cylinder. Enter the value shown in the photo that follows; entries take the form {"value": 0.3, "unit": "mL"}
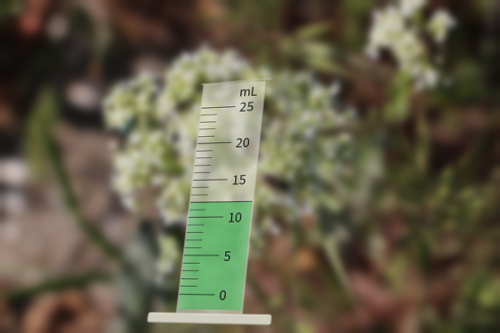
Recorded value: {"value": 12, "unit": "mL"}
